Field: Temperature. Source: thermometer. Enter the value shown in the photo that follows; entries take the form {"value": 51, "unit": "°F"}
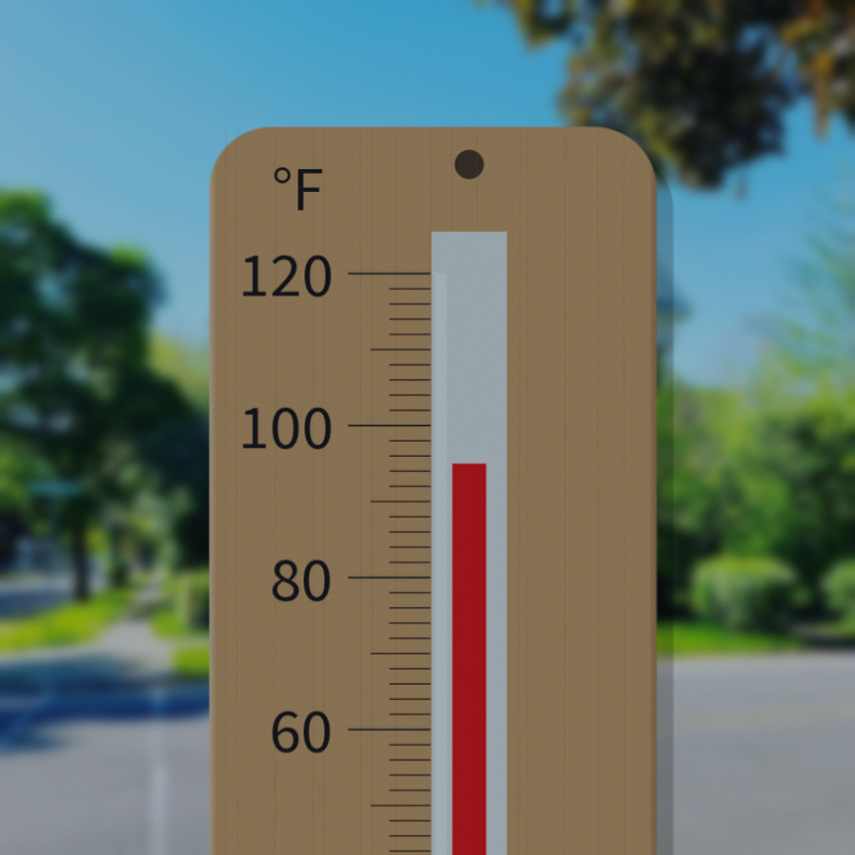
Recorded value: {"value": 95, "unit": "°F"}
